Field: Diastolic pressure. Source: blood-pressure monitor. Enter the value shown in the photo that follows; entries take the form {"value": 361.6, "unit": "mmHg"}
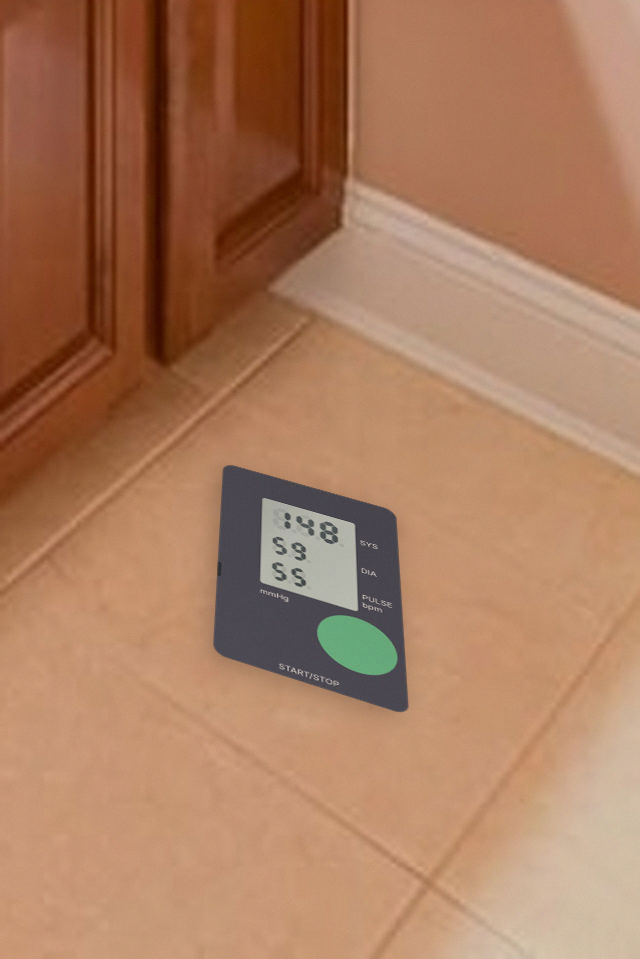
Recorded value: {"value": 59, "unit": "mmHg"}
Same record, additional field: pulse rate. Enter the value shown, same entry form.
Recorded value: {"value": 55, "unit": "bpm"}
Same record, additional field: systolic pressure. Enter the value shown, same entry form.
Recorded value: {"value": 148, "unit": "mmHg"}
